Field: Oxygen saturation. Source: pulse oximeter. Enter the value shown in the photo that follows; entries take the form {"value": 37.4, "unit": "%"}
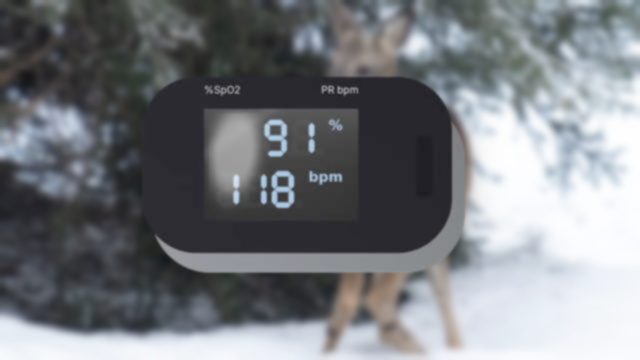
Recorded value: {"value": 91, "unit": "%"}
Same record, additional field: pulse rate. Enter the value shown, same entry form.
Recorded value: {"value": 118, "unit": "bpm"}
